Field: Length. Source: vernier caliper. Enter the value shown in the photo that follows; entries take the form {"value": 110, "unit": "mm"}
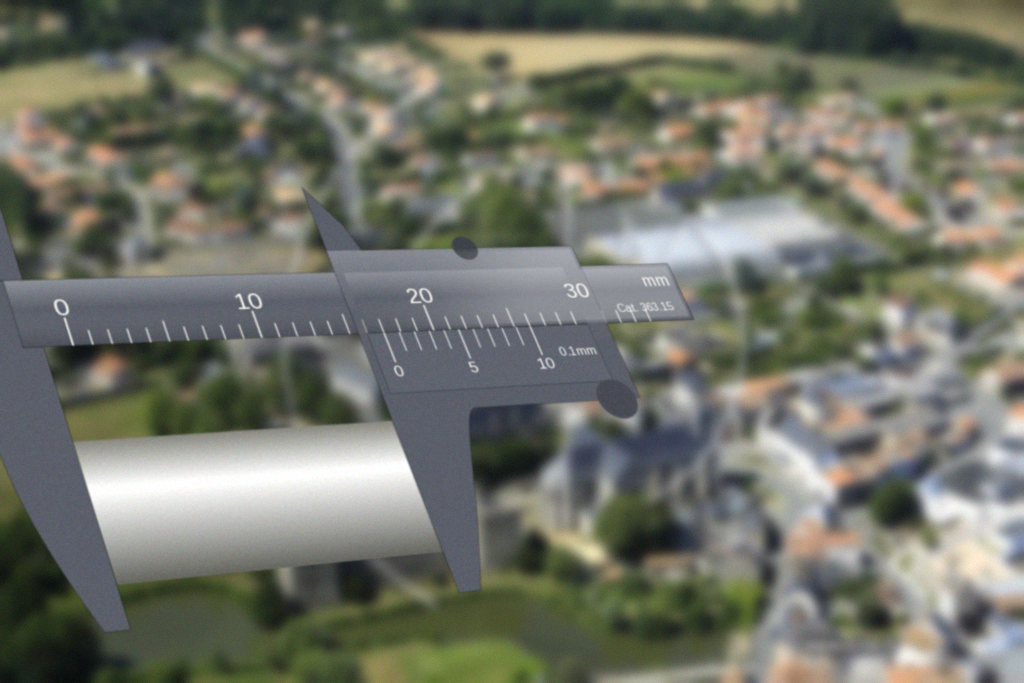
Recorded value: {"value": 17.0, "unit": "mm"}
